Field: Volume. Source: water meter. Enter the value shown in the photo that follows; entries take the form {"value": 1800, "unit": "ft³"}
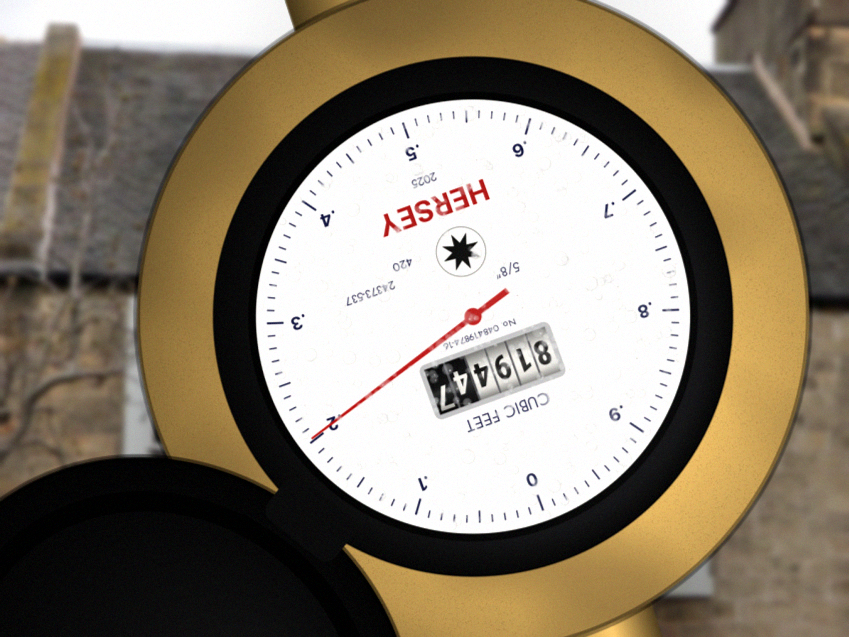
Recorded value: {"value": 819447.20, "unit": "ft³"}
